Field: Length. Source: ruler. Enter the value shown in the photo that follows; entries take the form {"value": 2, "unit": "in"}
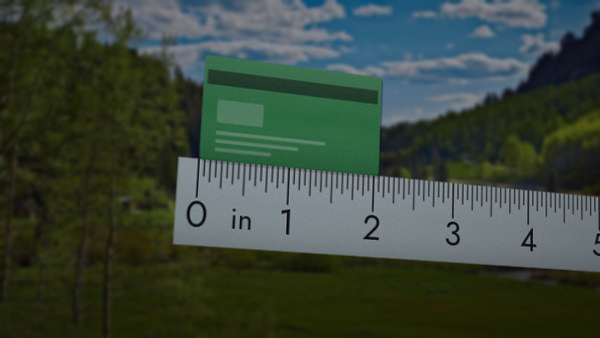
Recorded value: {"value": 2.0625, "unit": "in"}
